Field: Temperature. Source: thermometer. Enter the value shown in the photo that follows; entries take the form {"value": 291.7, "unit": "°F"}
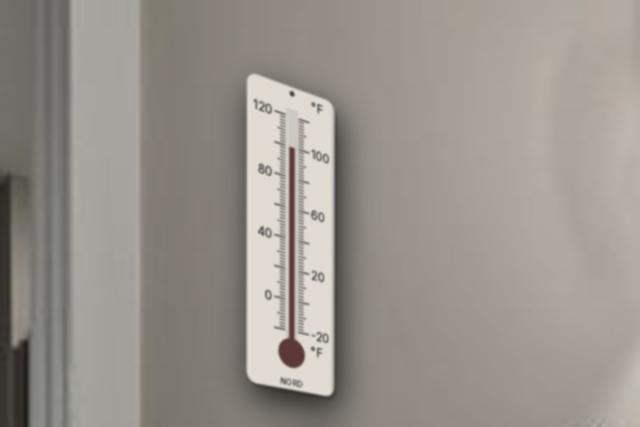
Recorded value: {"value": 100, "unit": "°F"}
